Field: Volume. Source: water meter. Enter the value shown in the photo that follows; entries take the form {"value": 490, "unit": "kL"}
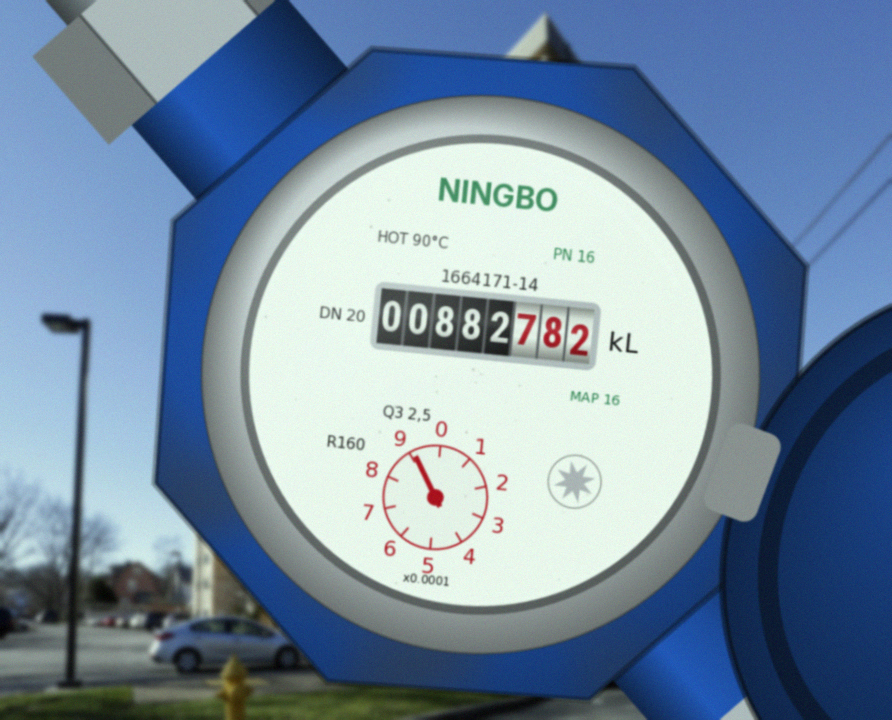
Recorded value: {"value": 882.7819, "unit": "kL"}
